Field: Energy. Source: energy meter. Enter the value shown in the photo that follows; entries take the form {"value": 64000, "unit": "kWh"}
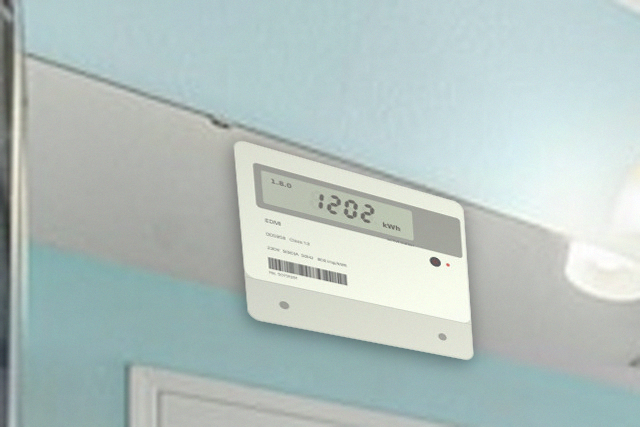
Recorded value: {"value": 1202, "unit": "kWh"}
